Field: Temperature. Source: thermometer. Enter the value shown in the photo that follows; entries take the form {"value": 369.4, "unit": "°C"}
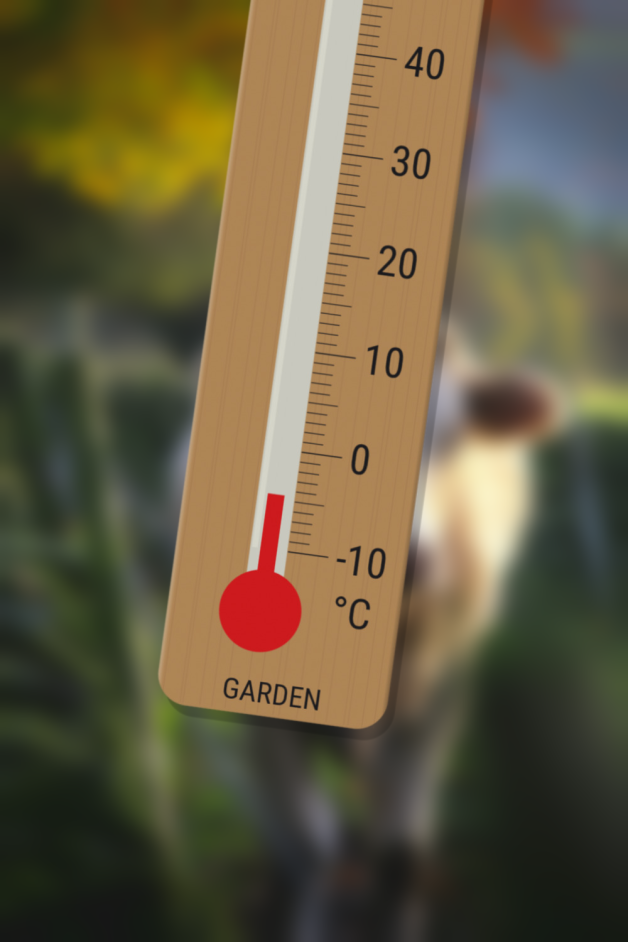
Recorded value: {"value": -4.5, "unit": "°C"}
